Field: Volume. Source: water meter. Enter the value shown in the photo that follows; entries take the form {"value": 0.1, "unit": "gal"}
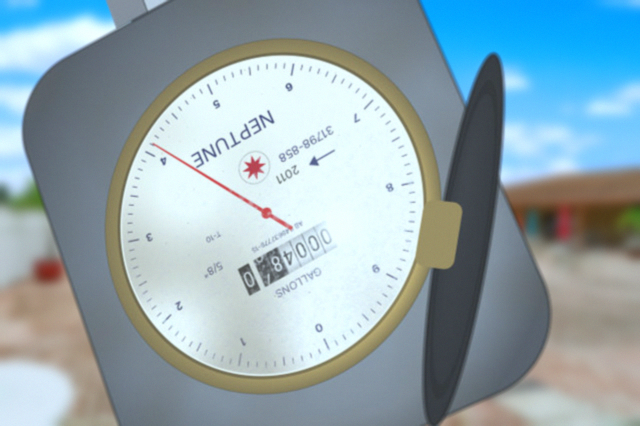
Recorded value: {"value": 4874.1, "unit": "gal"}
